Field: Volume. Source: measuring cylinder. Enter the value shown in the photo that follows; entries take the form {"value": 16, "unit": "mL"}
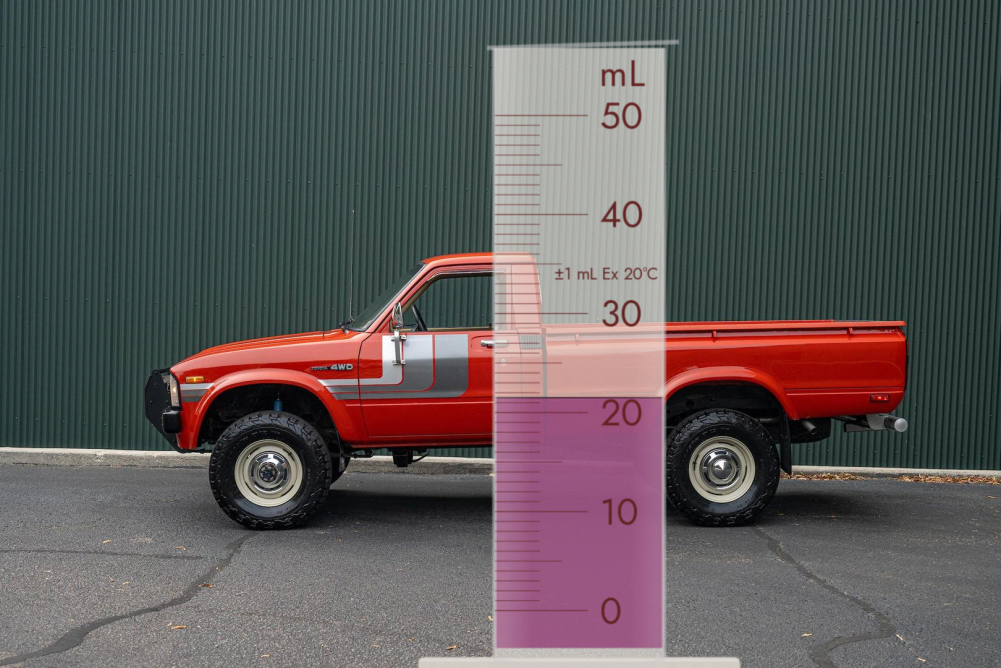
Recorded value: {"value": 21.5, "unit": "mL"}
